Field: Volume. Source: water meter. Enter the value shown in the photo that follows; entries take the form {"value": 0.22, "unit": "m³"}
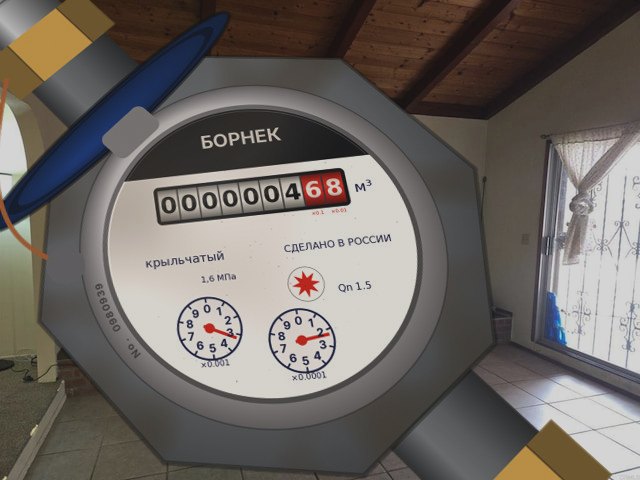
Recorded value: {"value": 4.6832, "unit": "m³"}
